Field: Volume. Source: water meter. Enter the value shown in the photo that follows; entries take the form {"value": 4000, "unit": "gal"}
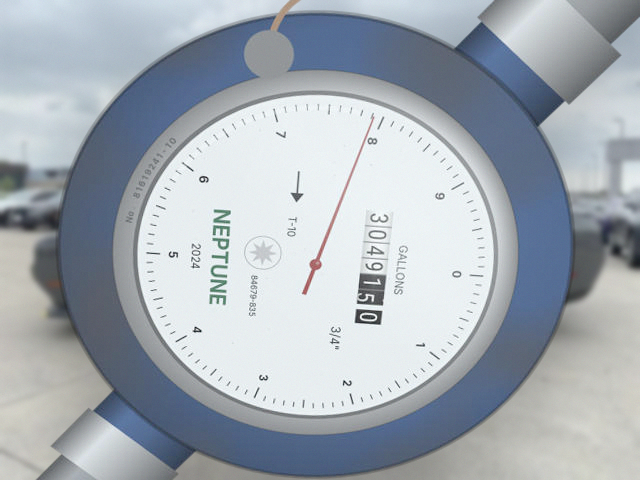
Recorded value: {"value": 3049147.9, "unit": "gal"}
